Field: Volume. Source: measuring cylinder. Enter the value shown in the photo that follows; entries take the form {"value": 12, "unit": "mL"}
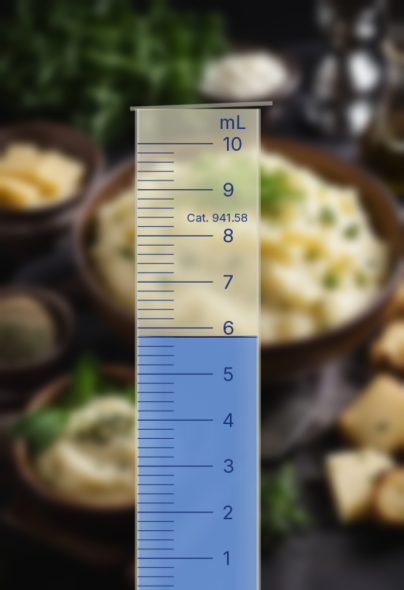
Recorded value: {"value": 5.8, "unit": "mL"}
